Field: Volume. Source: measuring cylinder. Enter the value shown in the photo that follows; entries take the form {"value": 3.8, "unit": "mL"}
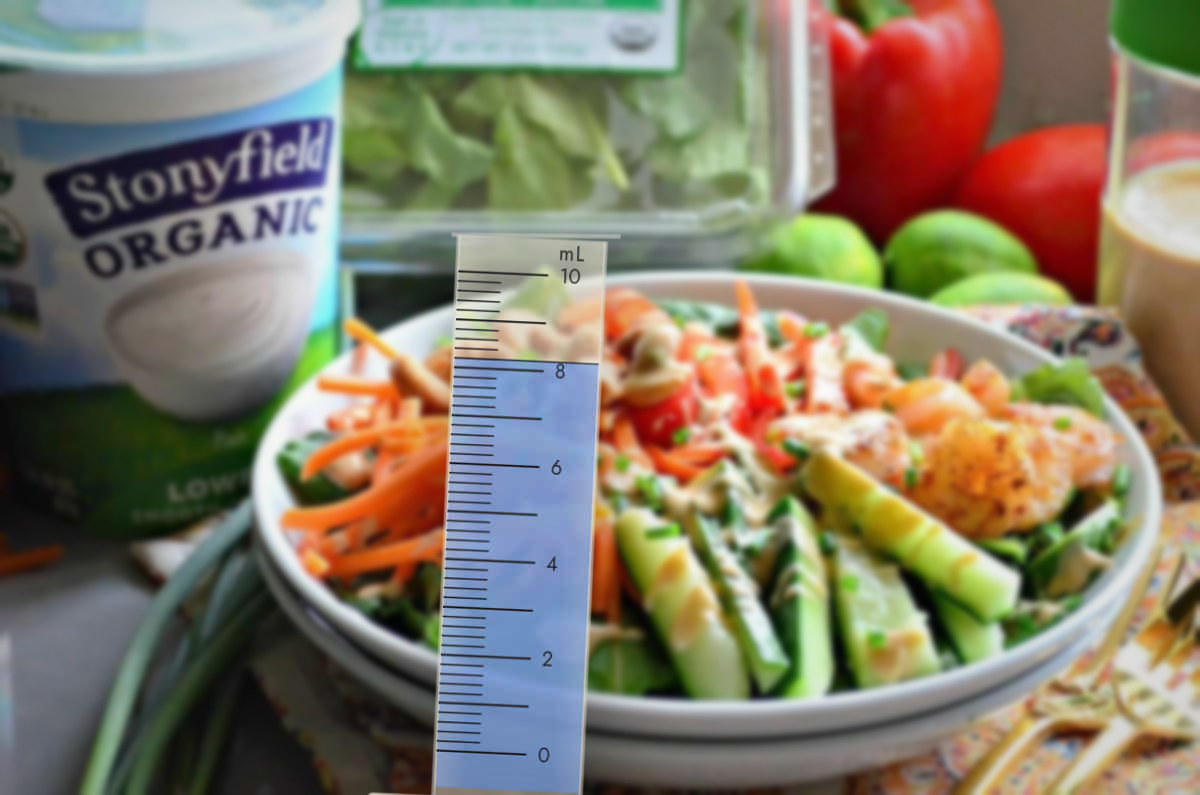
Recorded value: {"value": 8.2, "unit": "mL"}
